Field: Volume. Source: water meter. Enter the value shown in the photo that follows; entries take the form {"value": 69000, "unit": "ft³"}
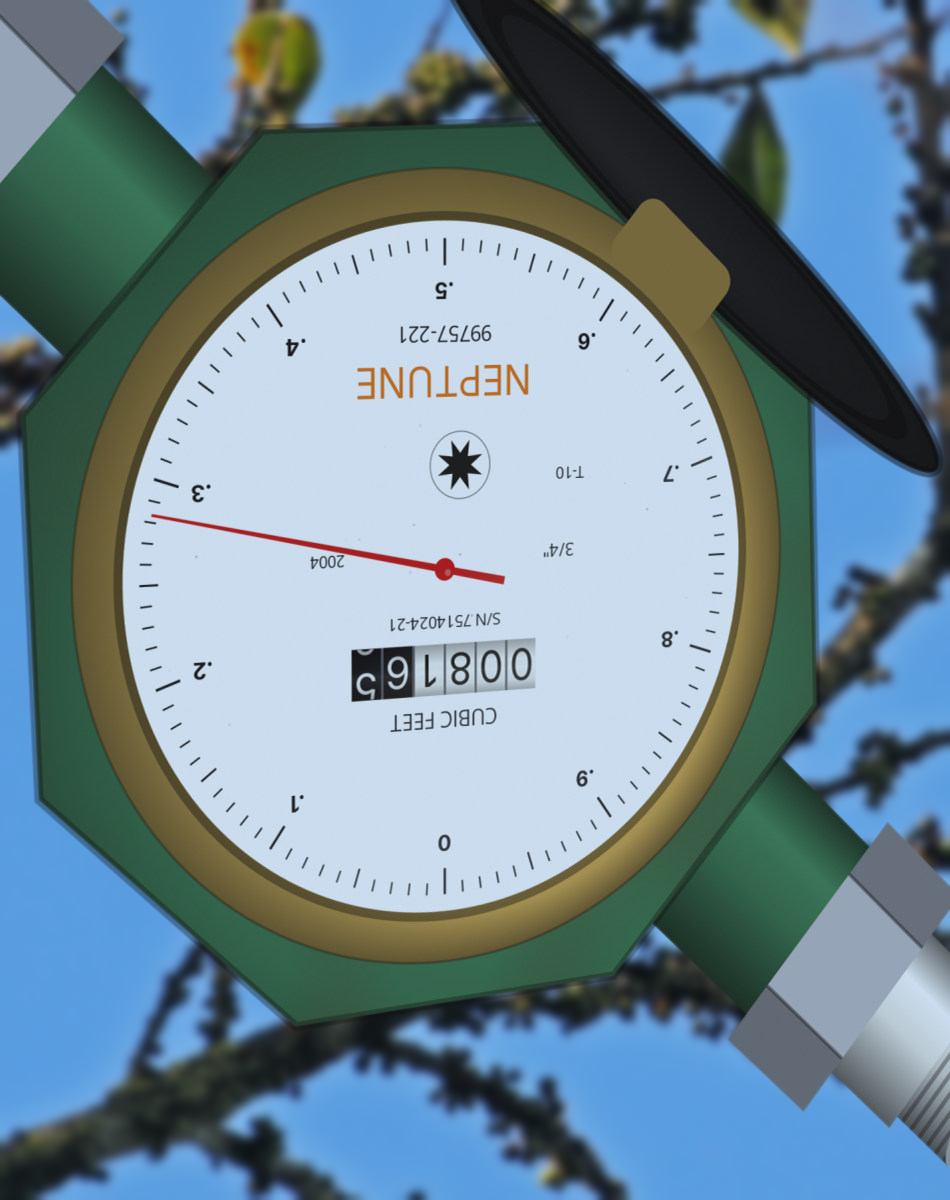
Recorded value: {"value": 8165.28, "unit": "ft³"}
